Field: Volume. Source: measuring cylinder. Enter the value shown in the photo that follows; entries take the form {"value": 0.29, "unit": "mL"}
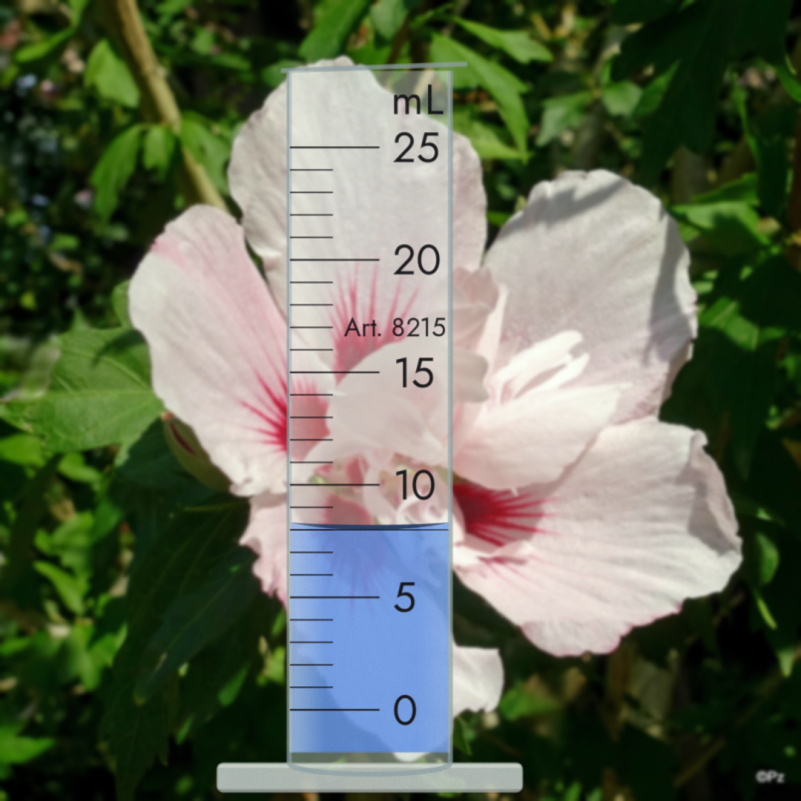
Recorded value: {"value": 8, "unit": "mL"}
